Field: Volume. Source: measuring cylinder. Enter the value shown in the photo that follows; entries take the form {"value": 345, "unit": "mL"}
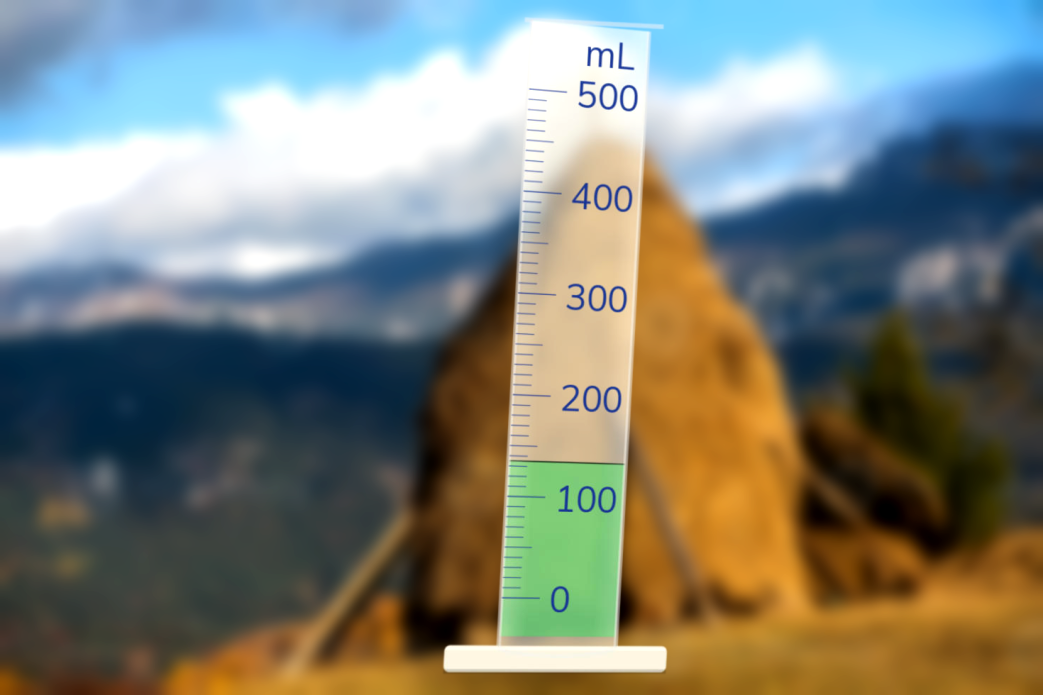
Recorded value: {"value": 135, "unit": "mL"}
